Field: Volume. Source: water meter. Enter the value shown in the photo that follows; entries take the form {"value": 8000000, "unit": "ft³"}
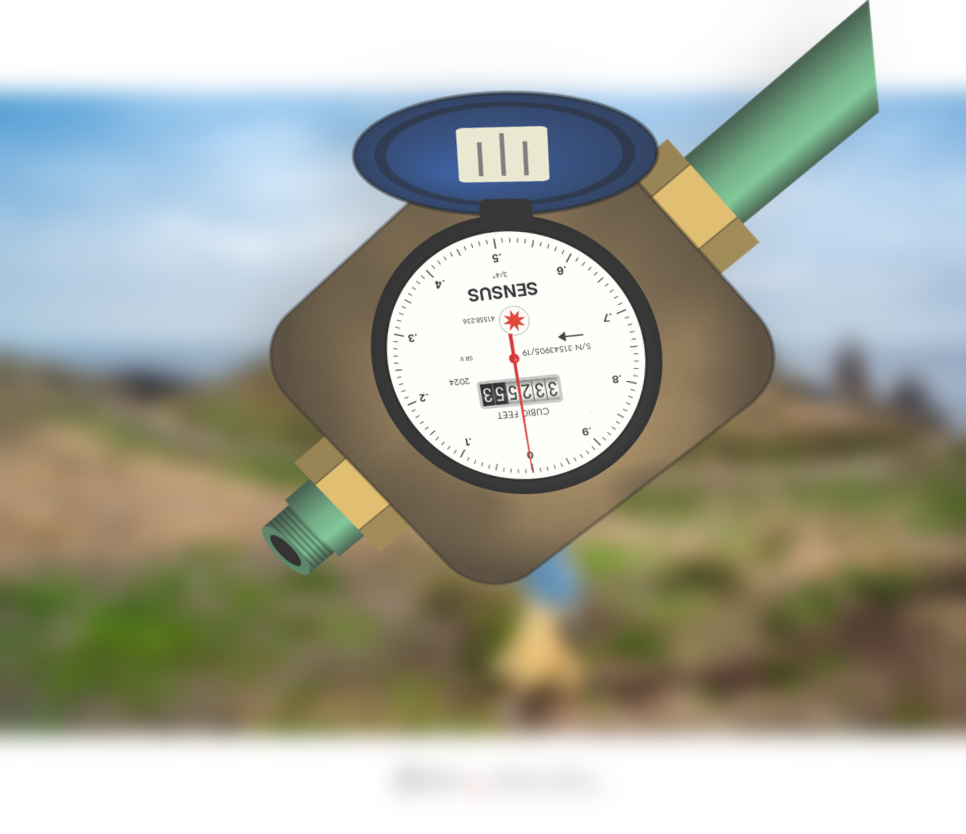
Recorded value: {"value": 332553.00, "unit": "ft³"}
